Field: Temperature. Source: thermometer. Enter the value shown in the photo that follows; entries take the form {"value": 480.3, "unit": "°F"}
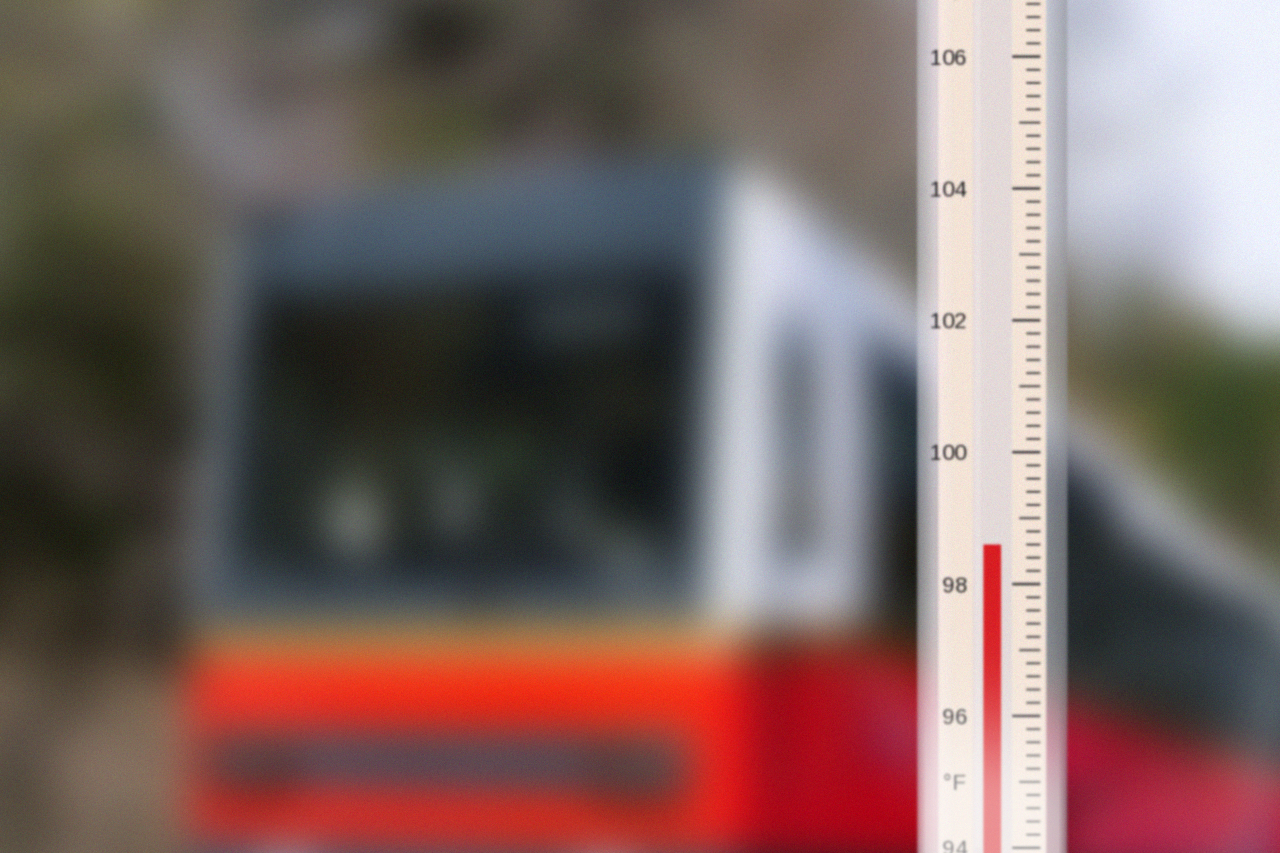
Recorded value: {"value": 98.6, "unit": "°F"}
